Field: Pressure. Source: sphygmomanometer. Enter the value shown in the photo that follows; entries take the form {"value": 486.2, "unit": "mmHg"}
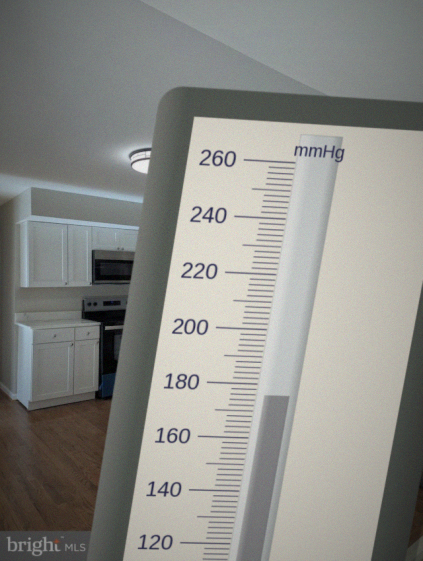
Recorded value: {"value": 176, "unit": "mmHg"}
